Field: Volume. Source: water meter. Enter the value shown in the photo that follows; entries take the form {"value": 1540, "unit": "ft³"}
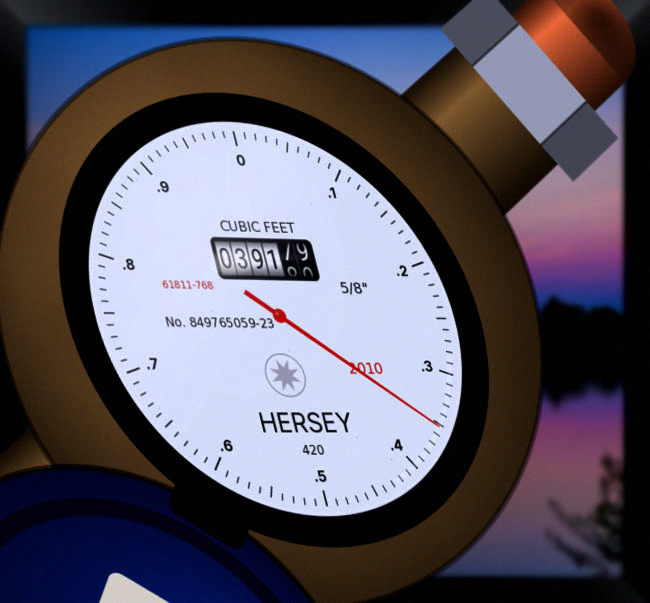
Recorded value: {"value": 39179.35, "unit": "ft³"}
